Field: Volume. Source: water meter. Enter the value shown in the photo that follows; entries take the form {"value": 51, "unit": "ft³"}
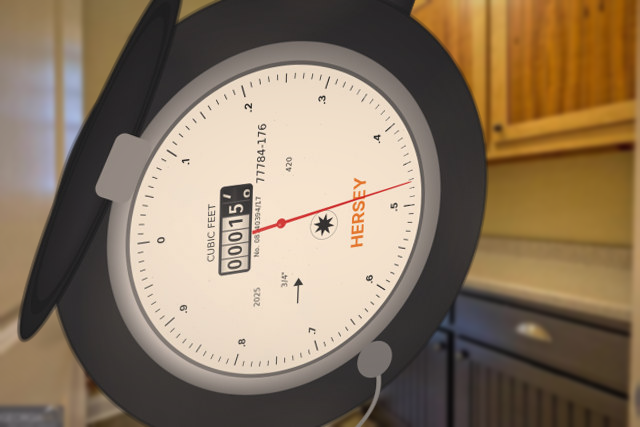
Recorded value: {"value": 157.47, "unit": "ft³"}
